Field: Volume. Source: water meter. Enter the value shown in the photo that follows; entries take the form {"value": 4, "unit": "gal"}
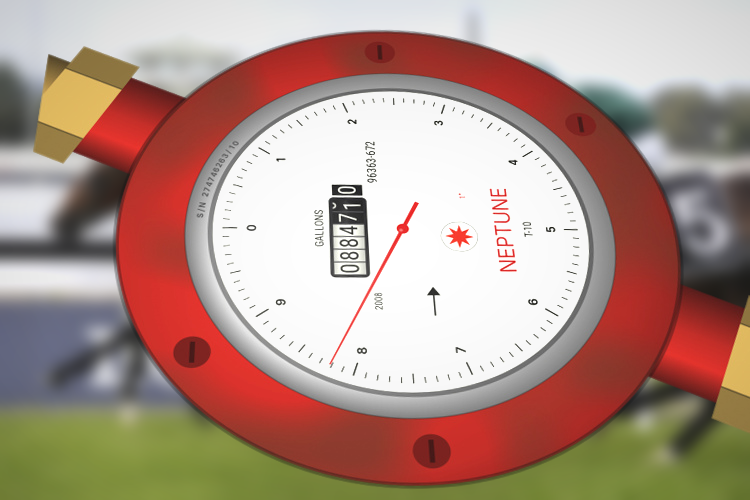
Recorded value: {"value": 884708.2, "unit": "gal"}
